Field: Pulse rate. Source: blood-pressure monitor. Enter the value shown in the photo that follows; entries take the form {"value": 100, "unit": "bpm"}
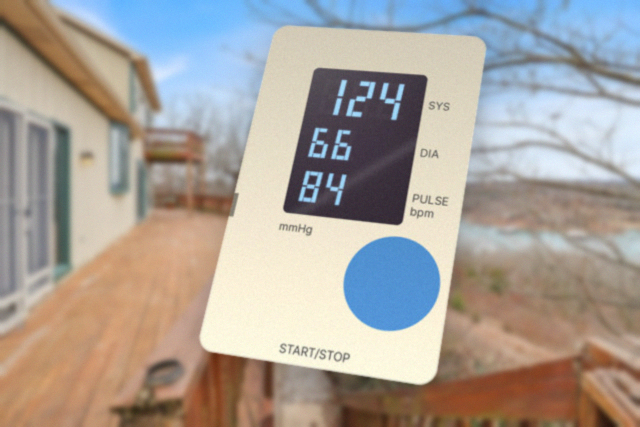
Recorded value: {"value": 84, "unit": "bpm"}
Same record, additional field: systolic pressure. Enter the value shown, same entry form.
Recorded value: {"value": 124, "unit": "mmHg"}
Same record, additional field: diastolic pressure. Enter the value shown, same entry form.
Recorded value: {"value": 66, "unit": "mmHg"}
